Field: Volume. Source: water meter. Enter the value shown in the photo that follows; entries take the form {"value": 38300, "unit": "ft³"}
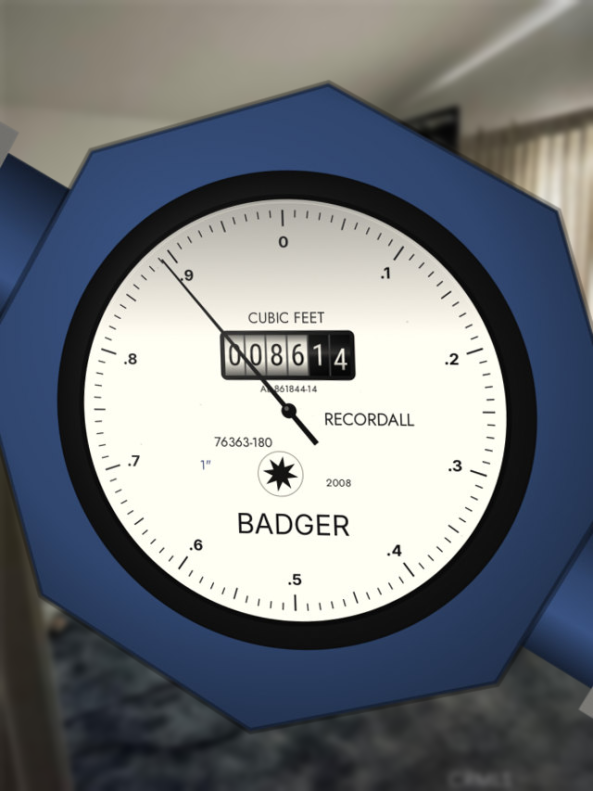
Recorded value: {"value": 8613.89, "unit": "ft³"}
